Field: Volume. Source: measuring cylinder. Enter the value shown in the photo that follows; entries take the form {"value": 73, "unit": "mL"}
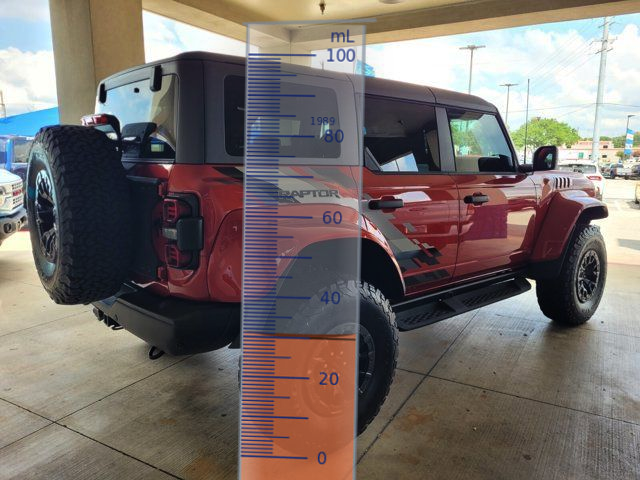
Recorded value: {"value": 30, "unit": "mL"}
